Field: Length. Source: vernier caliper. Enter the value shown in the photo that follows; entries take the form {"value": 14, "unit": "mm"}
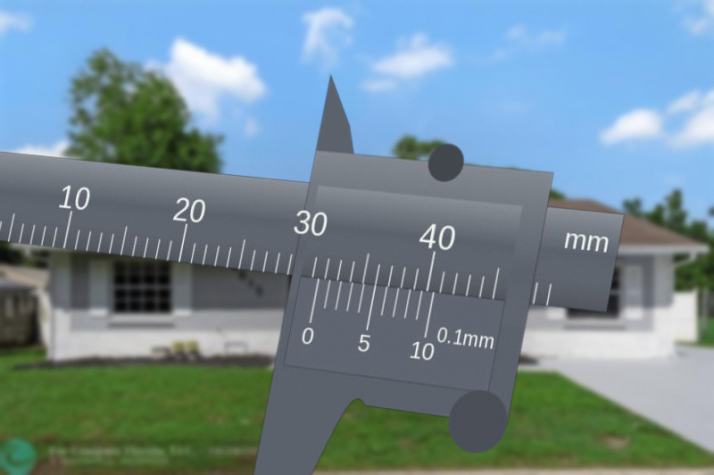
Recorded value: {"value": 31.5, "unit": "mm"}
